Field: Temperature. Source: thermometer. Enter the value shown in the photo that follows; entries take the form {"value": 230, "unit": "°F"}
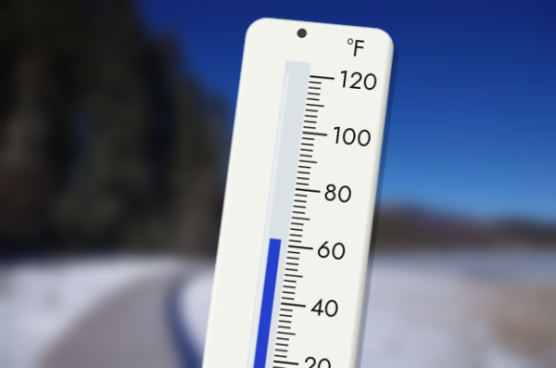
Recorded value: {"value": 62, "unit": "°F"}
